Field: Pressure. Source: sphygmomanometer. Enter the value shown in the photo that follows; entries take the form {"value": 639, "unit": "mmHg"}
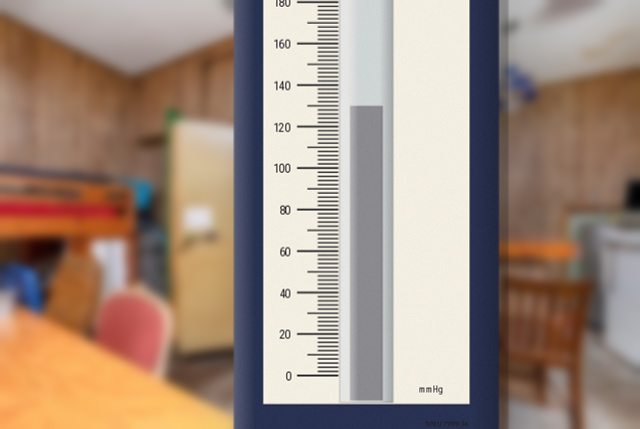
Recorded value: {"value": 130, "unit": "mmHg"}
